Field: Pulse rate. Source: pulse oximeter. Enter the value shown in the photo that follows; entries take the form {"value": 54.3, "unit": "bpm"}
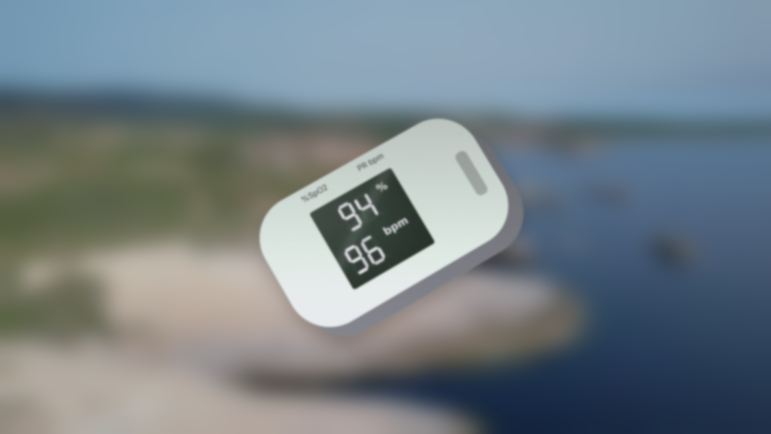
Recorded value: {"value": 96, "unit": "bpm"}
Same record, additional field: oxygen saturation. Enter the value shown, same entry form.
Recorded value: {"value": 94, "unit": "%"}
